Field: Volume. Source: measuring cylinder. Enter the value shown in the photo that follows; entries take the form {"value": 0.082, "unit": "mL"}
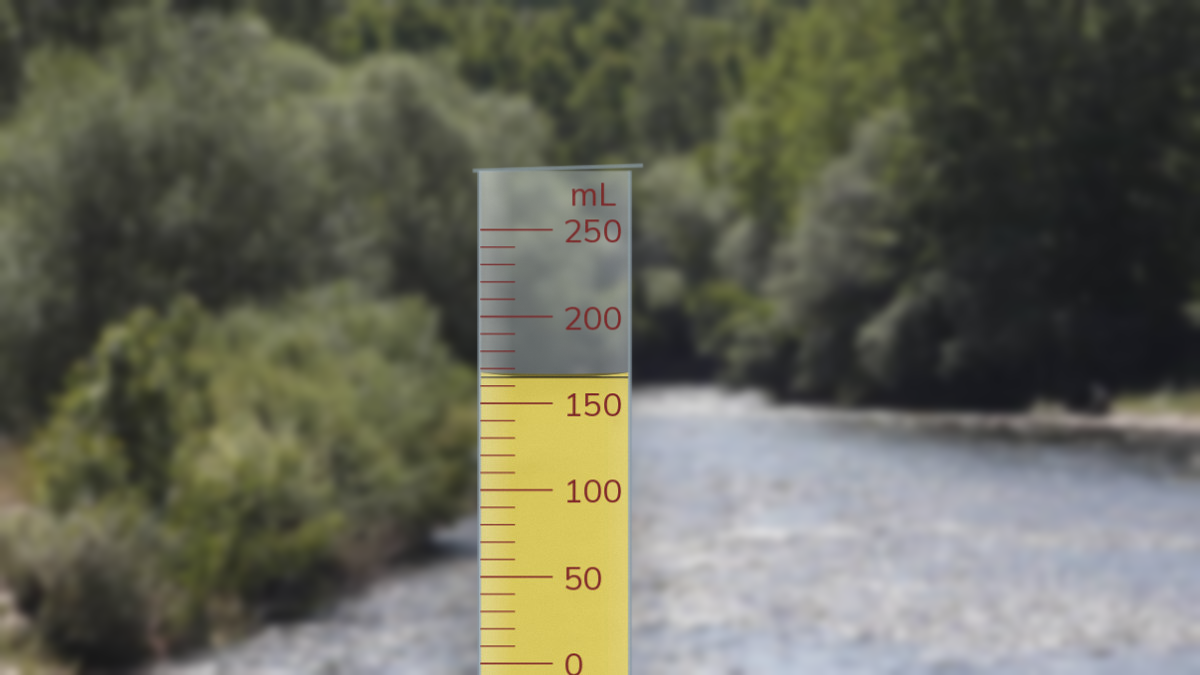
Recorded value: {"value": 165, "unit": "mL"}
